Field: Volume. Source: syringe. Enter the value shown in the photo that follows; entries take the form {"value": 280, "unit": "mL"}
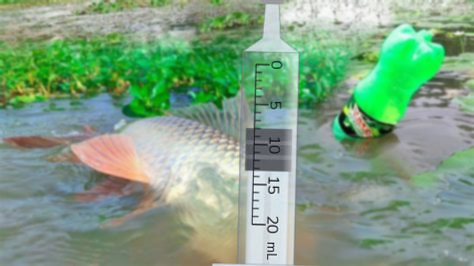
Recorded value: {"value": 8, "unit": "mL"}
